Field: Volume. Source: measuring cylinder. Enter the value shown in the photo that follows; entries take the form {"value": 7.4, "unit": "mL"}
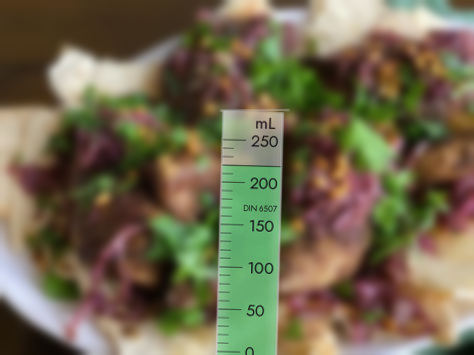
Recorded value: {"value": 220, "unit": "mL"}
